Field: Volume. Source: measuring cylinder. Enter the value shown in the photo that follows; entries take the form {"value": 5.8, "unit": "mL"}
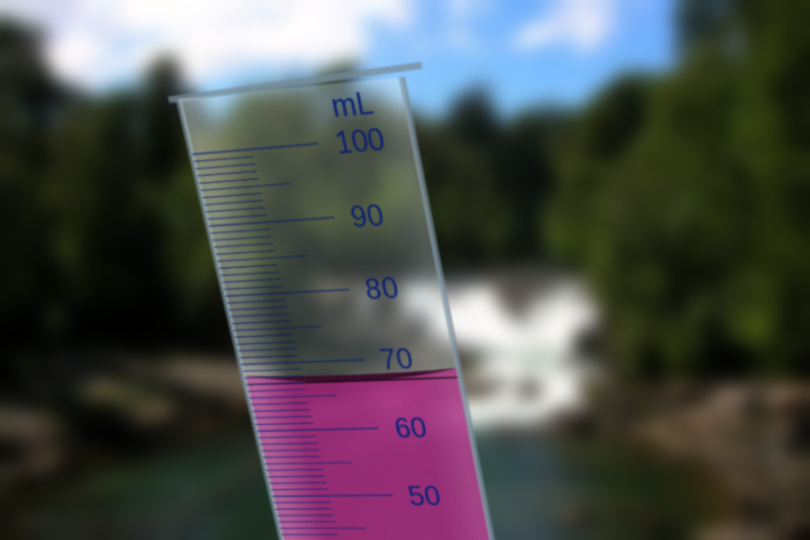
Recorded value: {"value": 67, "unit": "mL"}
